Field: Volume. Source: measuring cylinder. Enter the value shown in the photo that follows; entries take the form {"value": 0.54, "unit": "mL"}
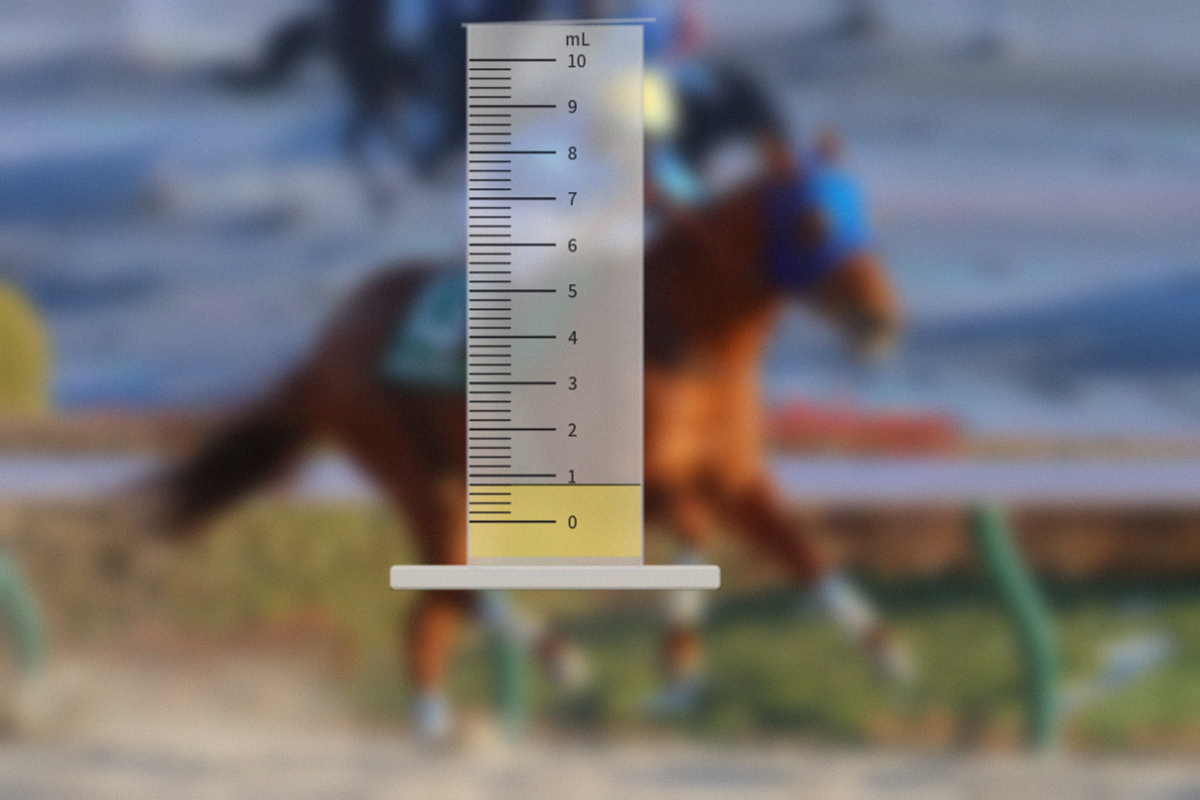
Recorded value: {"value": 0.8, "unit": "mL"}
